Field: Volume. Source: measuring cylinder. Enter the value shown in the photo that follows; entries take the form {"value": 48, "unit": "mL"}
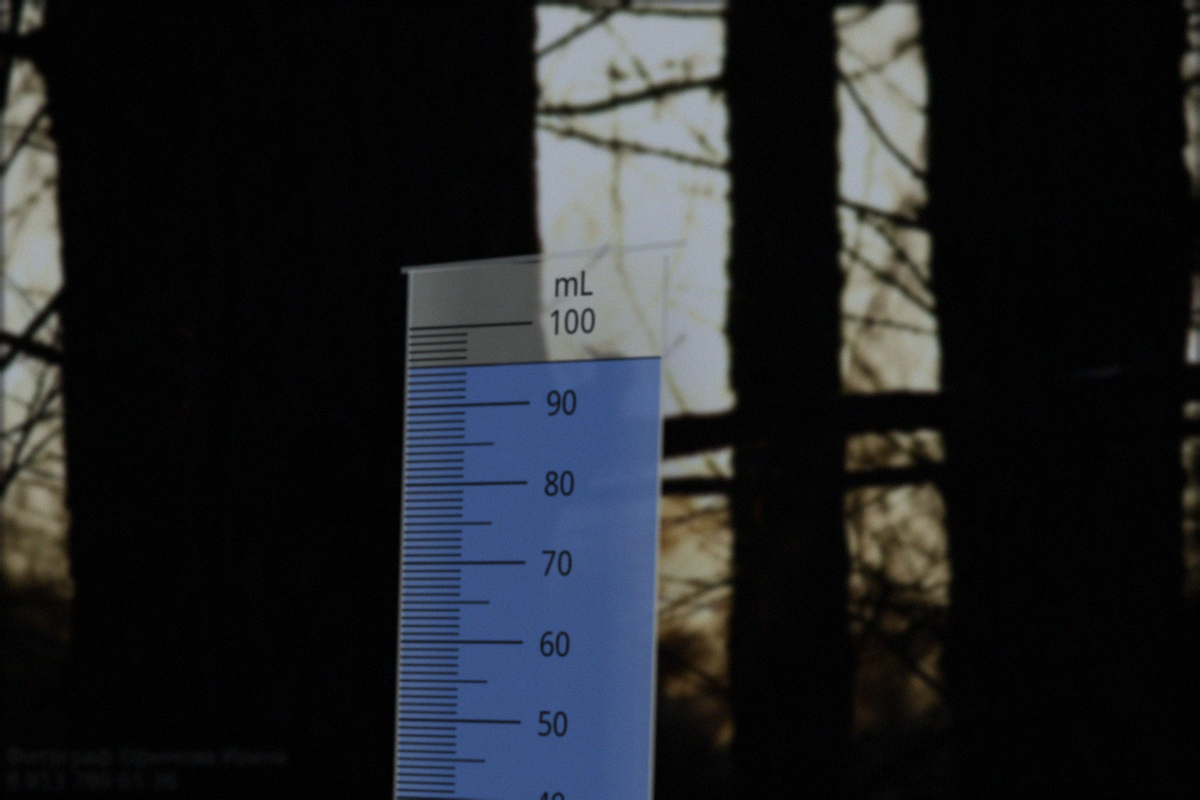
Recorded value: {"value": 95, "unit": "mL"}
